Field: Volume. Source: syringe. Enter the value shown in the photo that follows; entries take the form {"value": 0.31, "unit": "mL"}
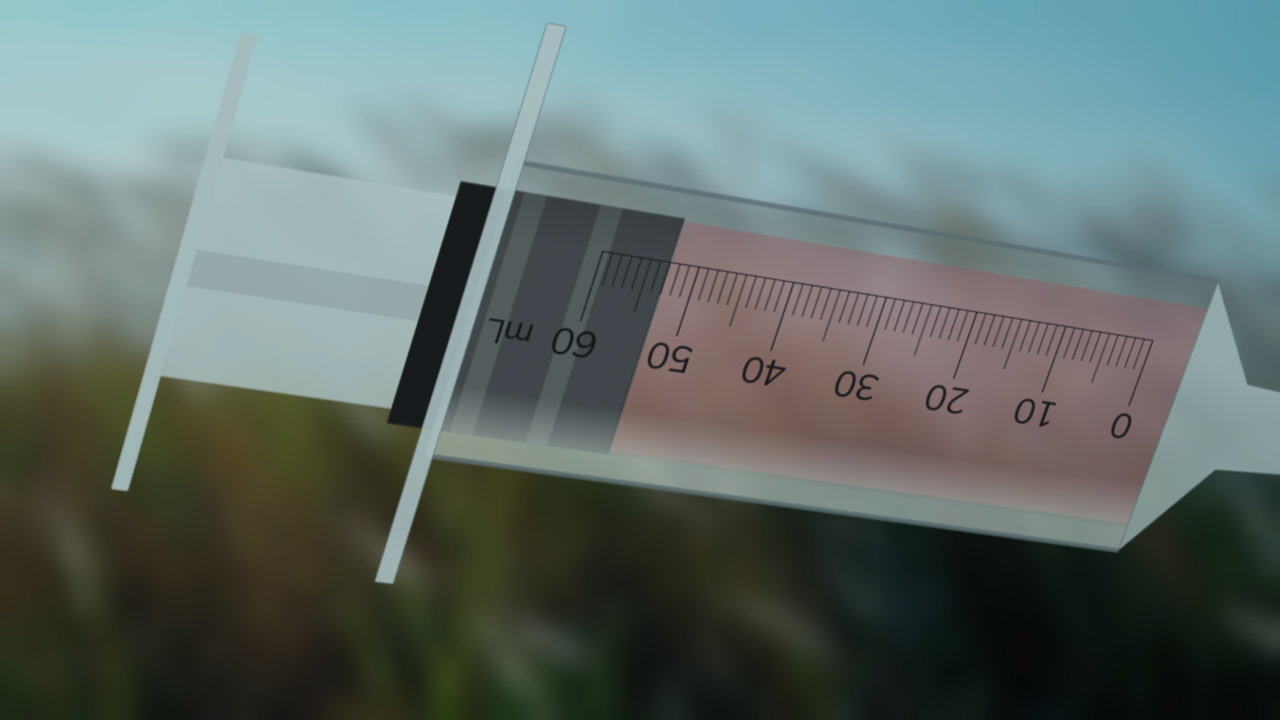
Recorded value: {"value": 53, "unit": "mL"}
